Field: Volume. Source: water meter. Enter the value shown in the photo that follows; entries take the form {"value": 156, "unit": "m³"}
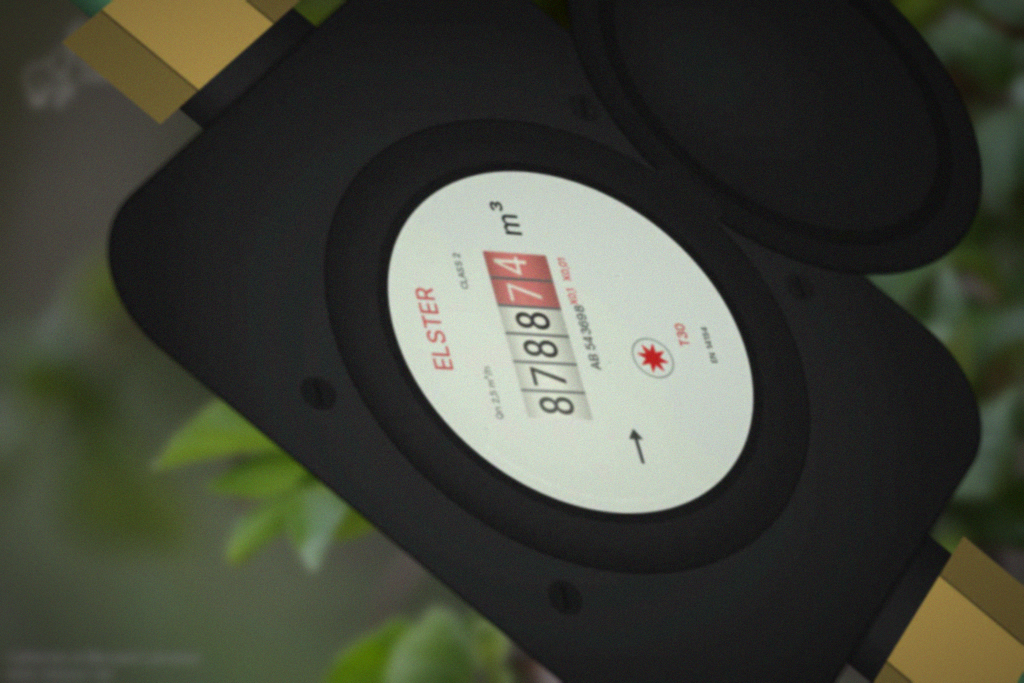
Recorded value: {"value": 8788.74, "unit": "m³"}
